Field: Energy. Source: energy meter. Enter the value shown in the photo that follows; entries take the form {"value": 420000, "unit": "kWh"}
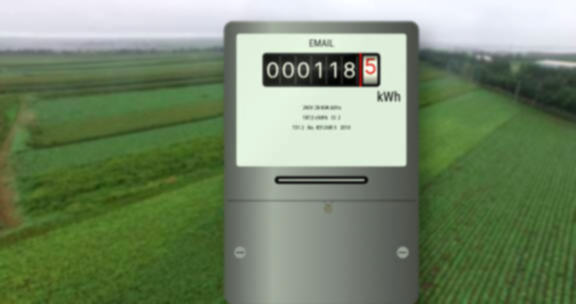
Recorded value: {"value": 118.5, "unit": "kWh"}
